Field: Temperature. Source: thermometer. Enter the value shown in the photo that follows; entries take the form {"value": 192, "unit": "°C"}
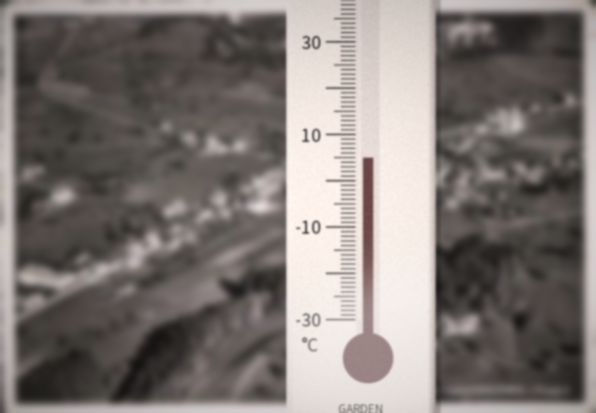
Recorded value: {"value": 5, "unit": "°C"}
